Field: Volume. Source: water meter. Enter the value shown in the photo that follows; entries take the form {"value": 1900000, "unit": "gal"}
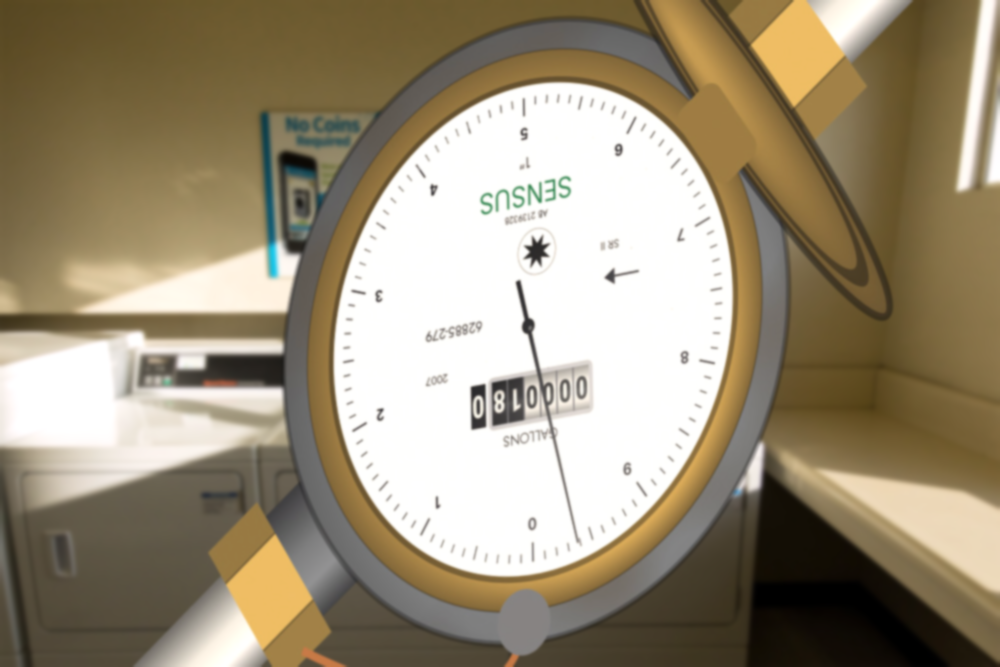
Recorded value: {"value": 179.6, "unit": "gal"}
